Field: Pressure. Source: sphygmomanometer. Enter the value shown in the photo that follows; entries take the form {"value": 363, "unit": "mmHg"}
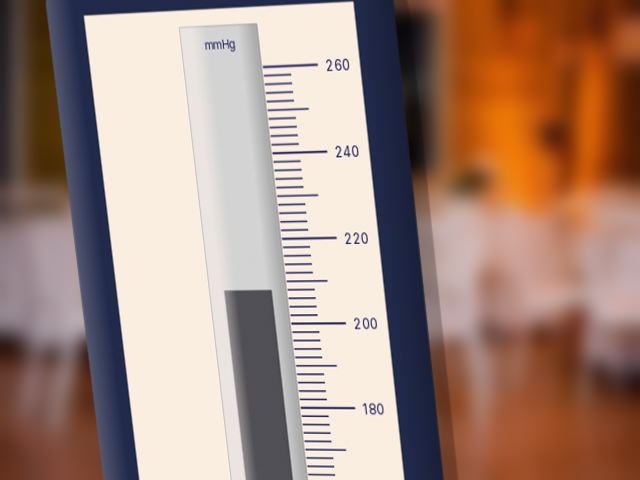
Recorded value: {"value": 208, "unit": "mmHg"}
